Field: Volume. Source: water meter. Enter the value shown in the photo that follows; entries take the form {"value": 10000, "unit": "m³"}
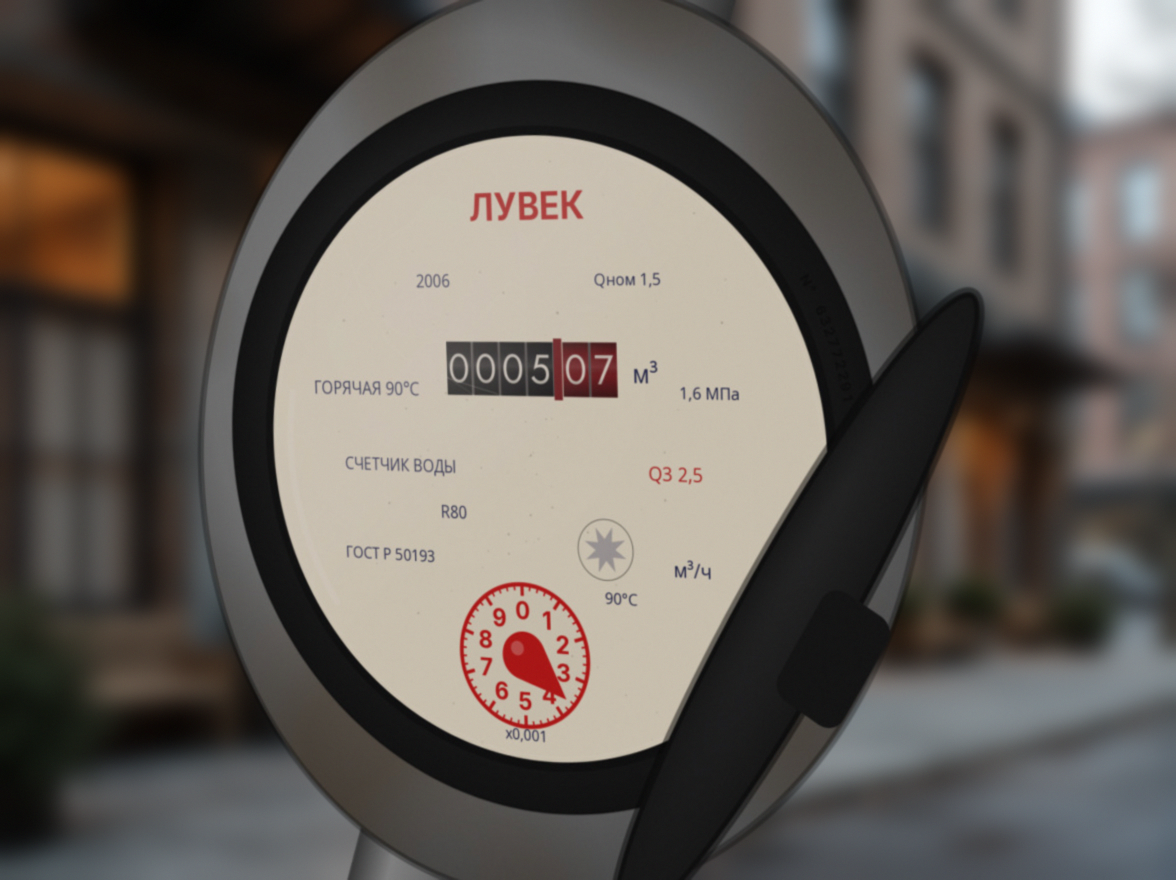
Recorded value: {"value": 5.073, "unit": "m³"}
